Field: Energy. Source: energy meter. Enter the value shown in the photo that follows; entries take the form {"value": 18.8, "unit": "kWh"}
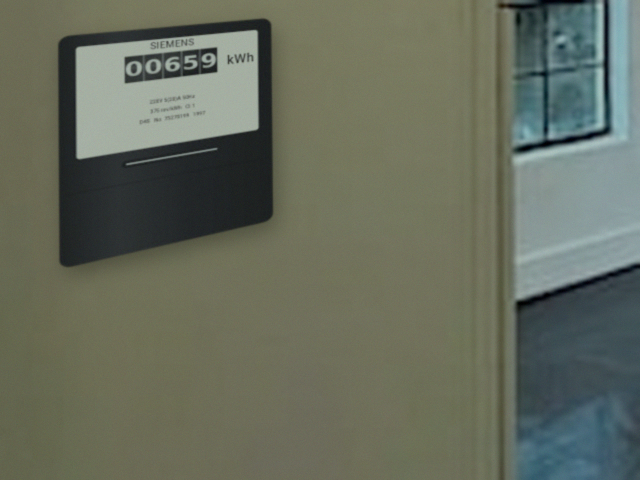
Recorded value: {"value": 659, "unit": "kWh"}
